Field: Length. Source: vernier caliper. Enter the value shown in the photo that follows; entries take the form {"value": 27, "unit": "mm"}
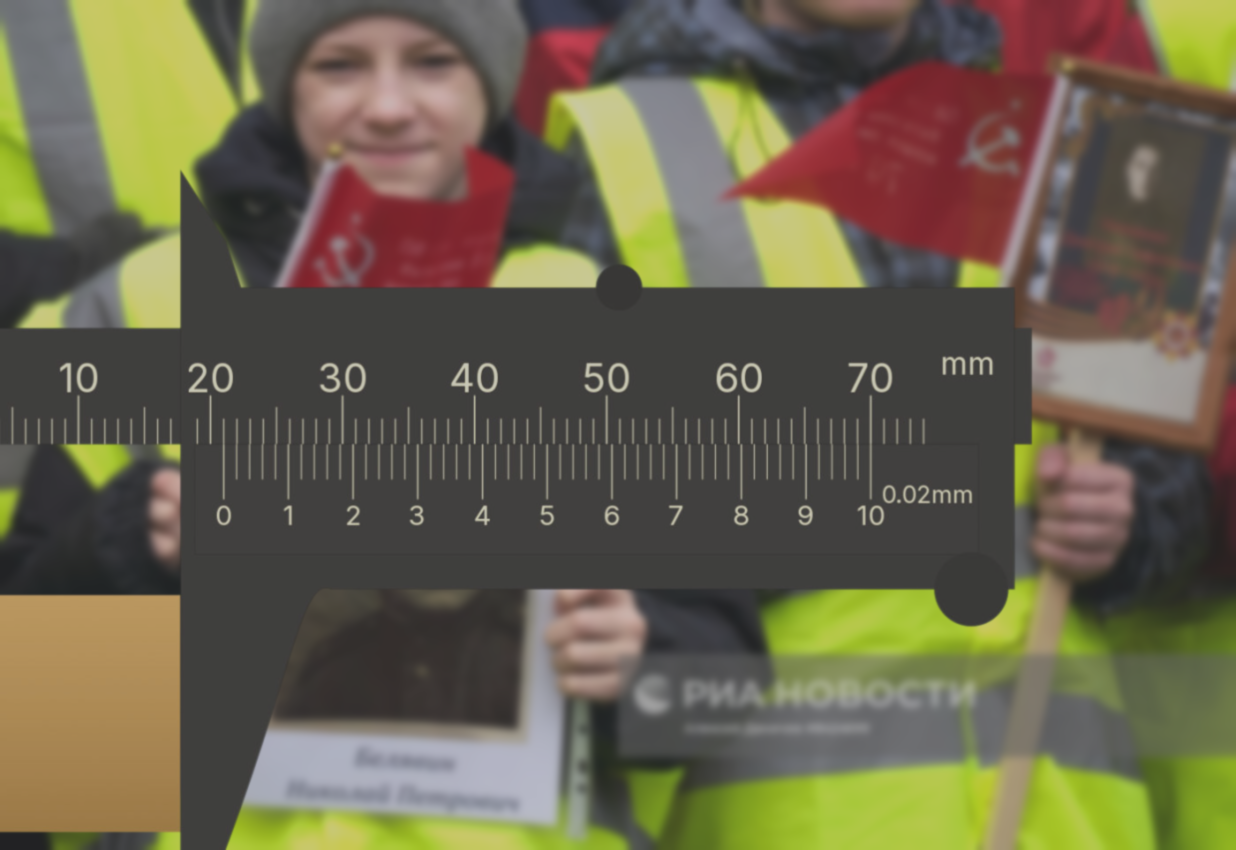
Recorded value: {"value": 21.0, "unit": "mm"}
